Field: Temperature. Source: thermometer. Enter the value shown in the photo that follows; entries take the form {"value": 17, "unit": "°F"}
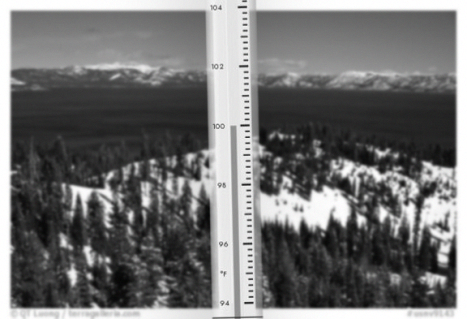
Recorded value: {"value": 100, "unit": "°F"}
